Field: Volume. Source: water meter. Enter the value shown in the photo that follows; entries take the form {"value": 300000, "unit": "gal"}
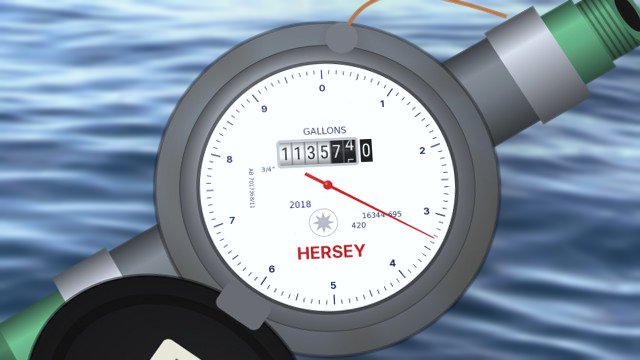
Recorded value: {"value": 1135743.3, "unit": "gal"}
